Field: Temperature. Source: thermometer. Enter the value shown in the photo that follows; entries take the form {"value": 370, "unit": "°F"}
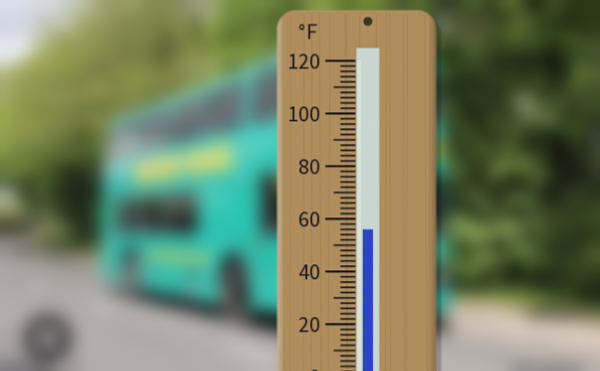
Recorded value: {"value": 56, "unit": "°F"}
